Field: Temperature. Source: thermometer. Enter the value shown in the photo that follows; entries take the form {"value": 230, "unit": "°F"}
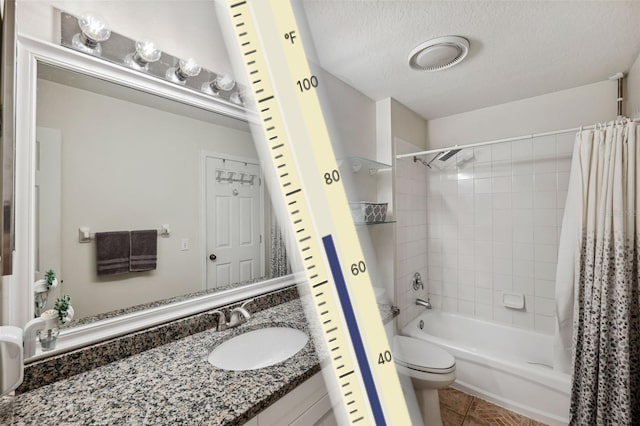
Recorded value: {"value": 69, "unit": "°F"}
